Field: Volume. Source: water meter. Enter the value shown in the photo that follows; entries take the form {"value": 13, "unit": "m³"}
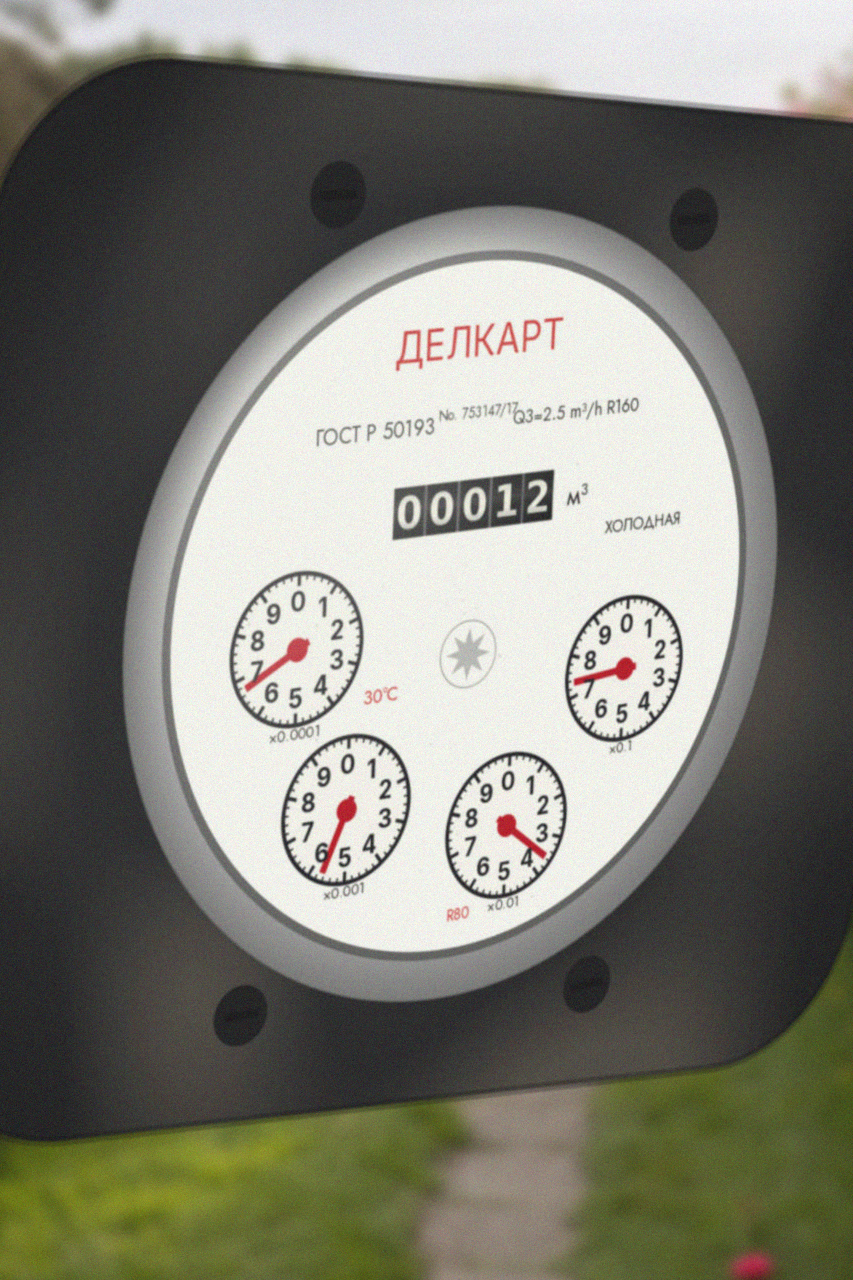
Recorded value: {"value": 12.7356, "unit": "m³"}
